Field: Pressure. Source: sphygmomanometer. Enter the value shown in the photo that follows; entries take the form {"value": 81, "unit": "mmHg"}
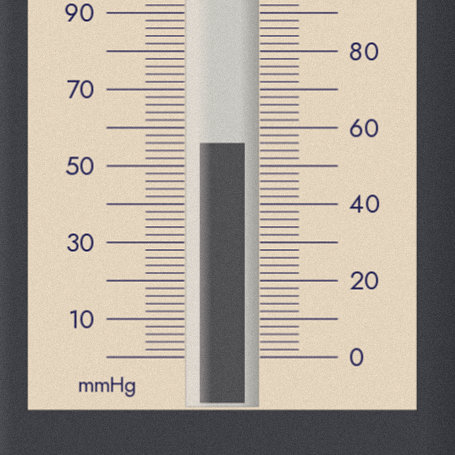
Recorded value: {"value": 56, "unit": "mmHg"}
